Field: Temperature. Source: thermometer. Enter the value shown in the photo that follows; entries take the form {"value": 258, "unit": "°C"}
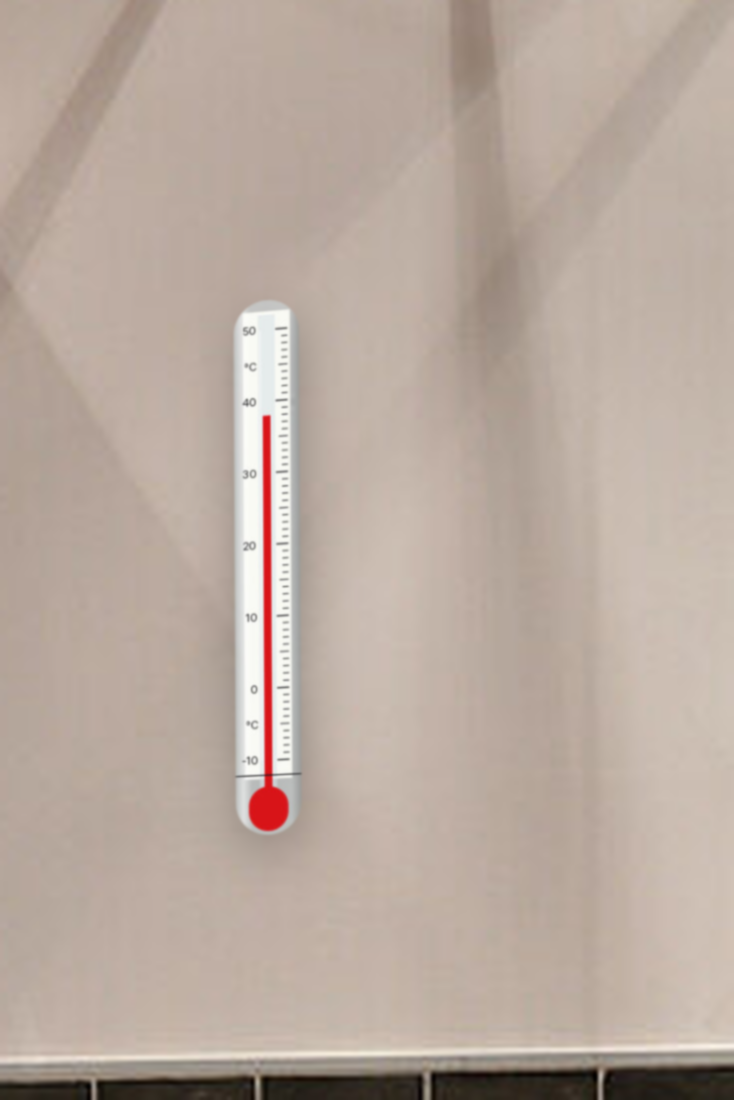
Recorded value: {"value": 38, "unit": "°C"}
